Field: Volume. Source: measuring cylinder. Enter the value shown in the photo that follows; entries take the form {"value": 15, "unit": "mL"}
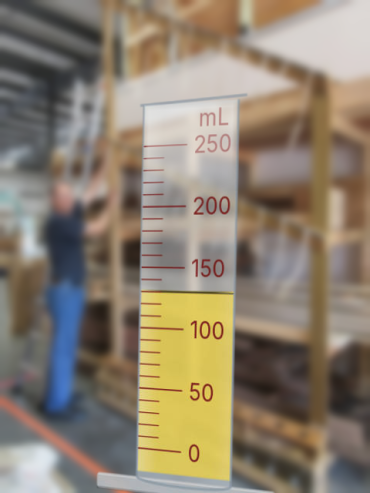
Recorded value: {"value": 130, "unit": "mL"}
